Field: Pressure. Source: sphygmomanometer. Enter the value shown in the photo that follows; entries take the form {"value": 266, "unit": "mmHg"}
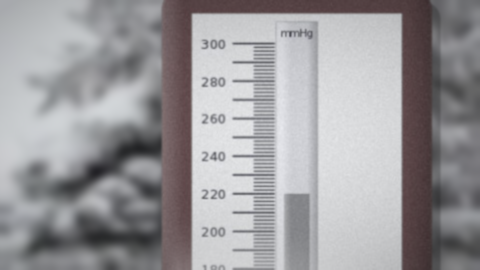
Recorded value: {"value": 220, "unit": "mmHg"}
